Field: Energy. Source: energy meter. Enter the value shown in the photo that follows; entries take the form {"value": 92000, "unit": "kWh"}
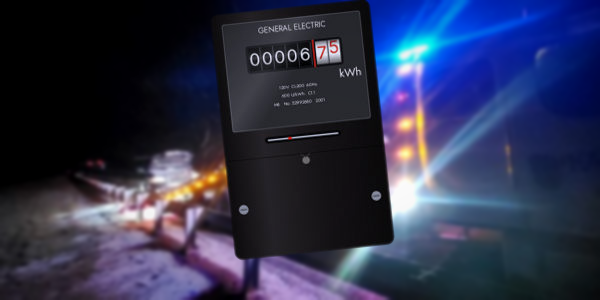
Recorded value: {"value": 6.75, "unit": "kWh"}
